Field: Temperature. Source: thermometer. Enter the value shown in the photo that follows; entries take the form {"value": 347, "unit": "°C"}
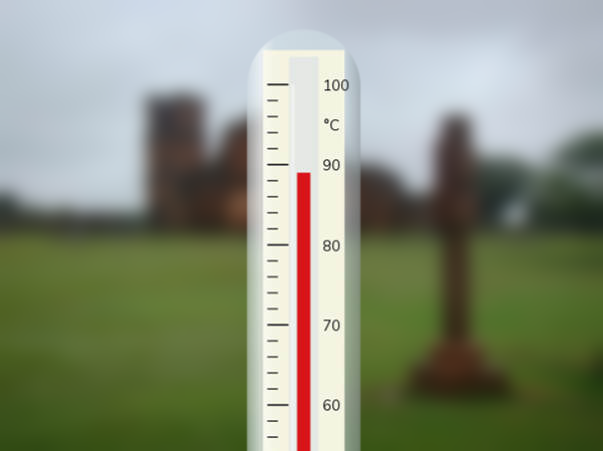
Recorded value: {"value": 89, "unit": "°C"}
